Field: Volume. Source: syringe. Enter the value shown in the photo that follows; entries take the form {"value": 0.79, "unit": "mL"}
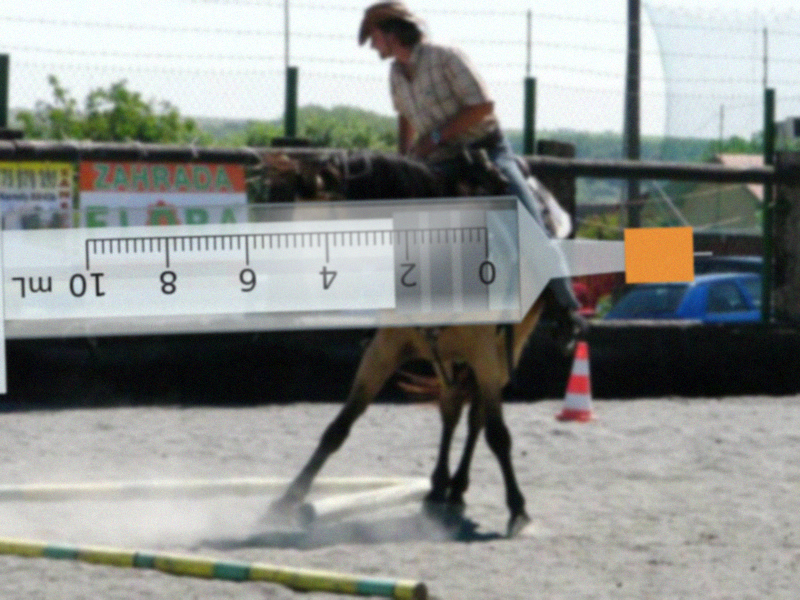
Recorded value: {"value": 0, "unit": "mL"}
